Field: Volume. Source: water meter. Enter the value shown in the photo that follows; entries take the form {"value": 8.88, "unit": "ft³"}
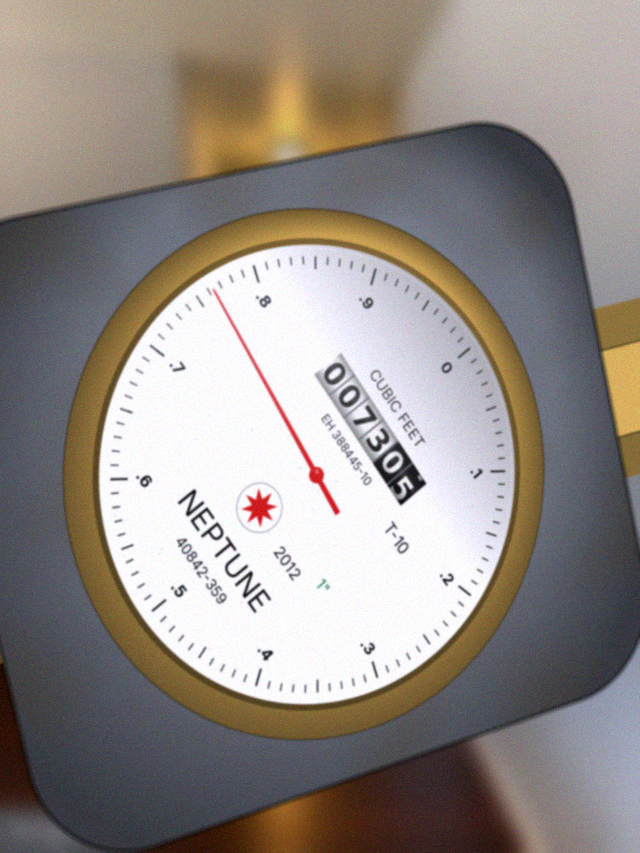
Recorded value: {"value": 7304.76, "unit": "ft³"}
